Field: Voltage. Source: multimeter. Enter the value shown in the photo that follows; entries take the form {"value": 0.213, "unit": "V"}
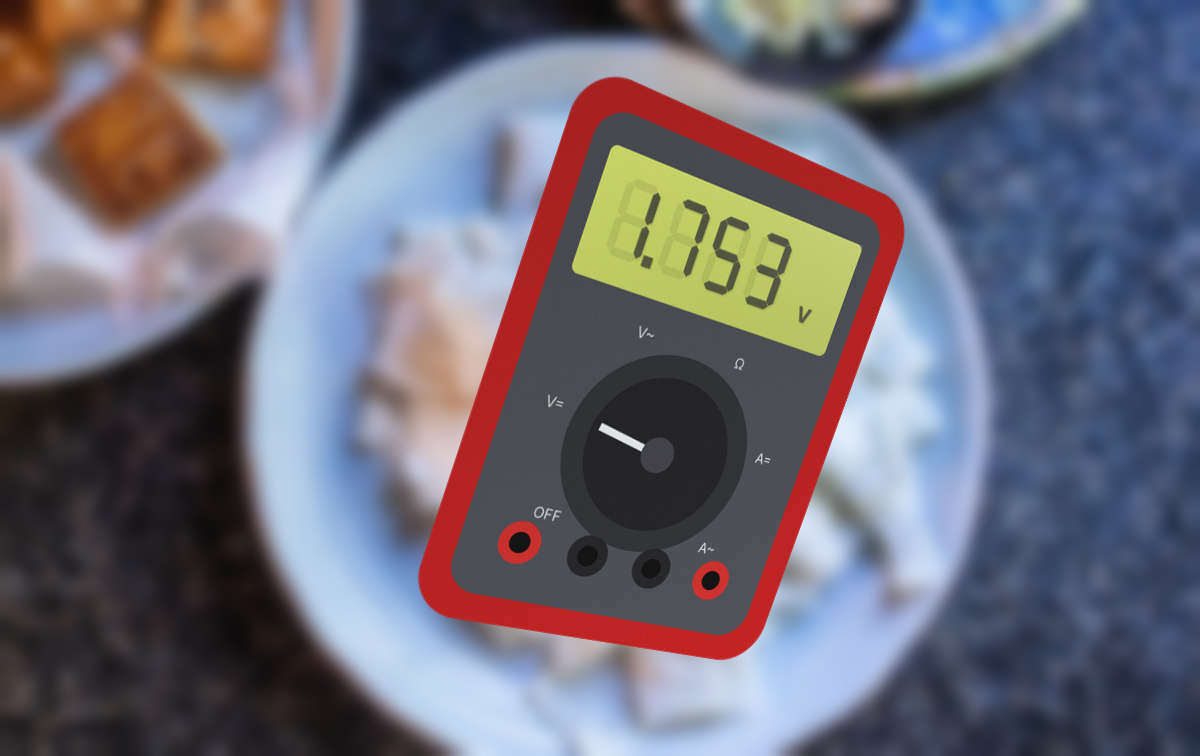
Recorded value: {"value": 1.753, "unit": "V"}
